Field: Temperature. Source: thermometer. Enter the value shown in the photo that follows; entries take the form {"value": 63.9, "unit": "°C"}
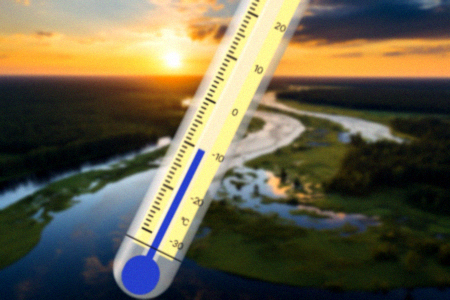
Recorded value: {"value": -10, "unit": "°C"}
